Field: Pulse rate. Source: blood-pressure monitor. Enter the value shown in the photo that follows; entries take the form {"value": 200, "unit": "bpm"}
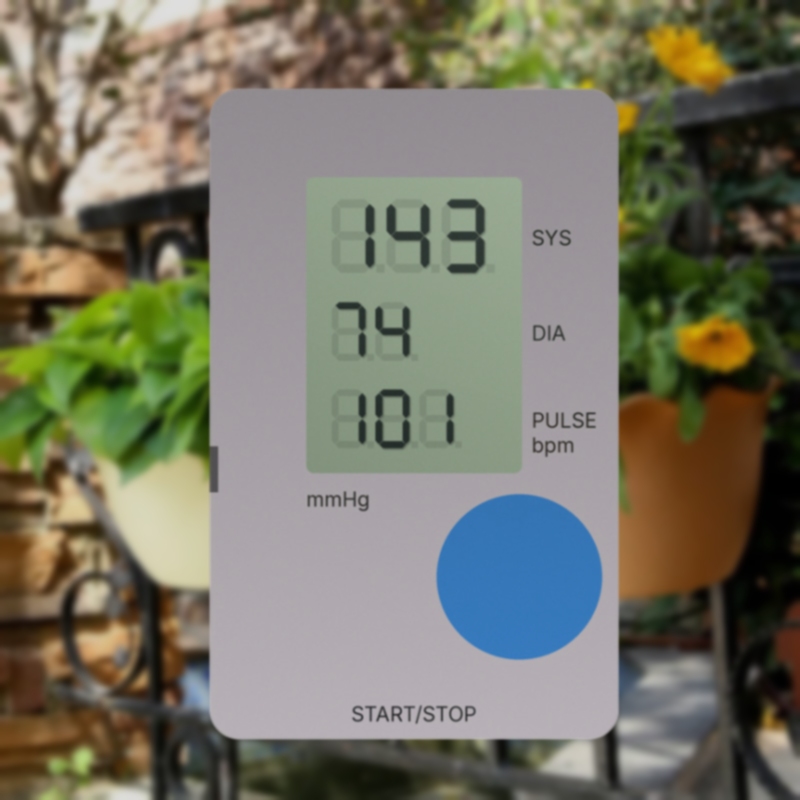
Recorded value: {"value": 101, "unit": "bpm"}
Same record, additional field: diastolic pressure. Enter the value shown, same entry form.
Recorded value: {"value": 74, "unit": "mmHg"}
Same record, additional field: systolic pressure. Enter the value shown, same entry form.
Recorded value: {"value": 143, "unit": "mmHg"}
